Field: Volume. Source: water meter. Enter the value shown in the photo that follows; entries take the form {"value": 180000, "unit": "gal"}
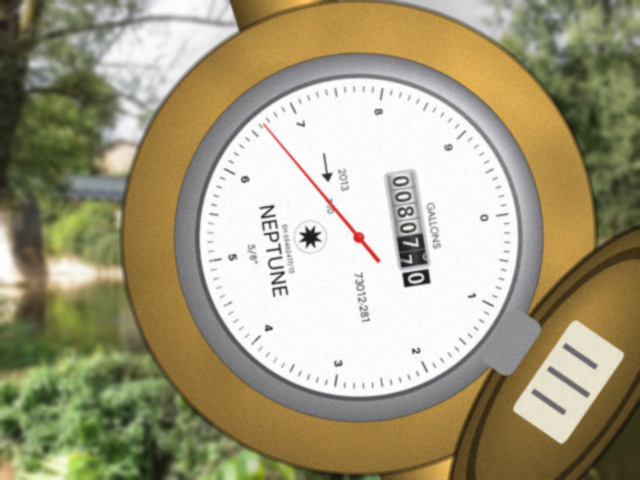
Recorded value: {"value": 80766.6, "unit": "gal"}
